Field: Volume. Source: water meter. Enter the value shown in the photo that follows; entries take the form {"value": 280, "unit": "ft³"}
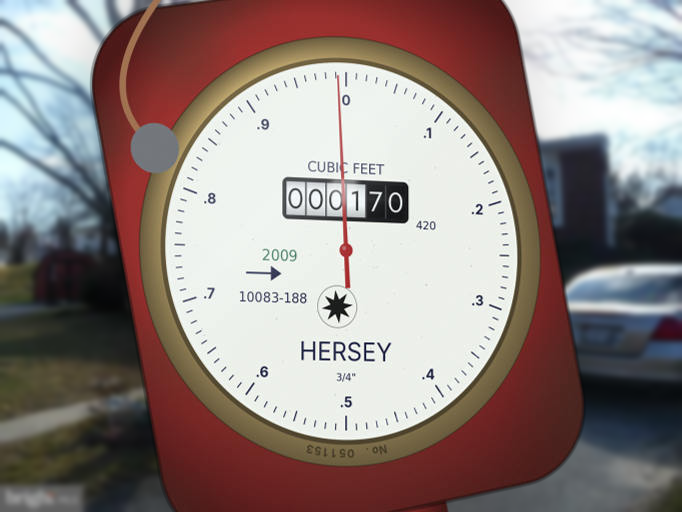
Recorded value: {"value": 169.99, "unit": "ft³"}
